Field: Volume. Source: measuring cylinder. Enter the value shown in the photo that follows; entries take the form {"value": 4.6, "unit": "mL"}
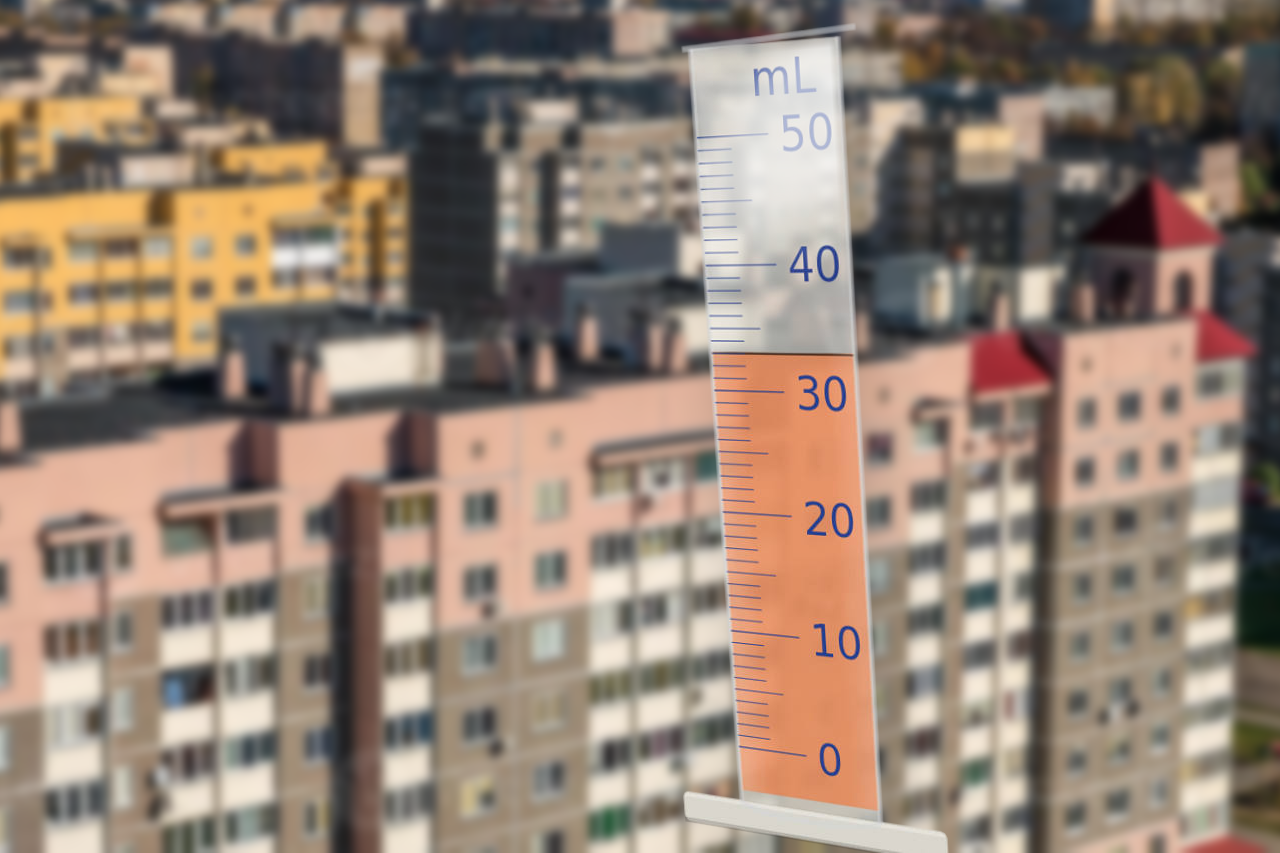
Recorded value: {"value": 33, "unit": "mL"}
